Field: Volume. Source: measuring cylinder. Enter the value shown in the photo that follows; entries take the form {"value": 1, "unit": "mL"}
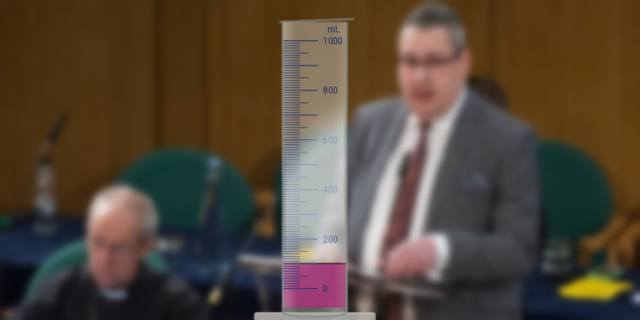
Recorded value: {"value": 100, "unit": "mL"}
